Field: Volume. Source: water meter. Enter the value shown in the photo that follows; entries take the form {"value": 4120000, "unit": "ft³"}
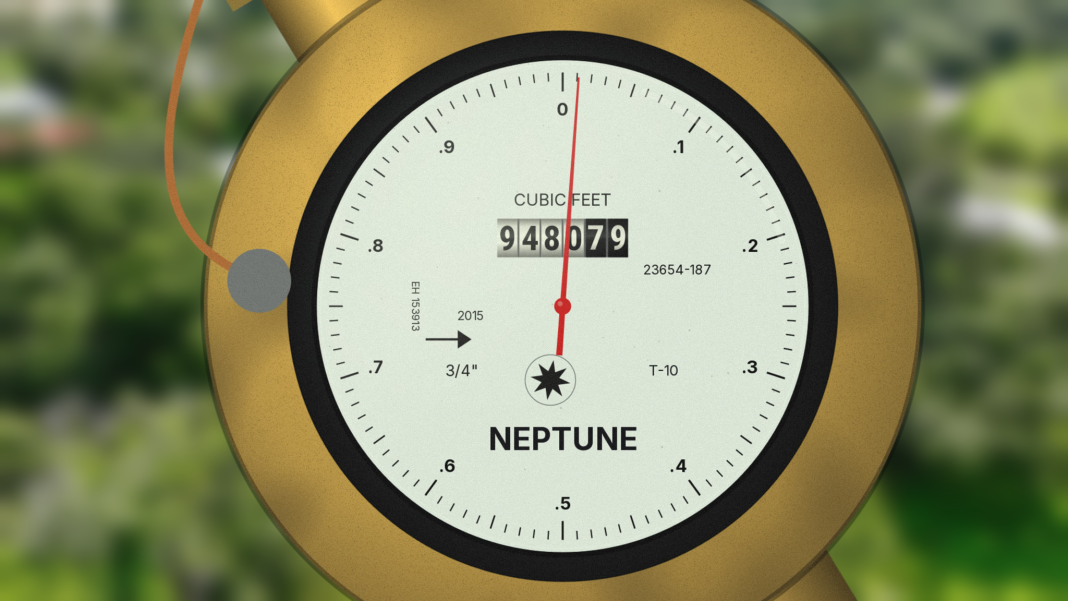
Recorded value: {"value": 948079.01, "unit": "ft³"}
